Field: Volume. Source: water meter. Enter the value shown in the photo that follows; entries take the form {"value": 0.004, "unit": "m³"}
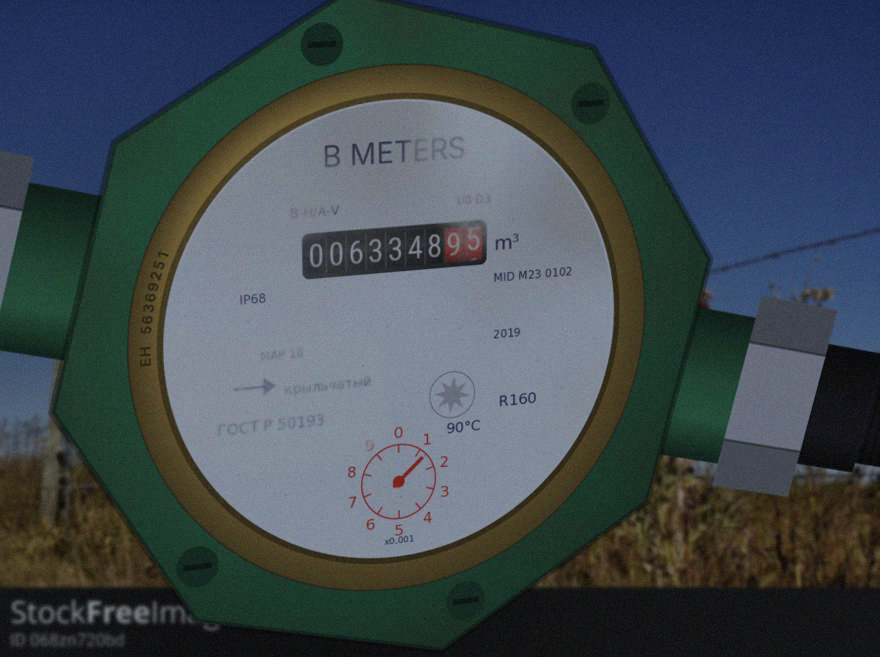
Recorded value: {"value": 63348.951, "unit": "m³"}
